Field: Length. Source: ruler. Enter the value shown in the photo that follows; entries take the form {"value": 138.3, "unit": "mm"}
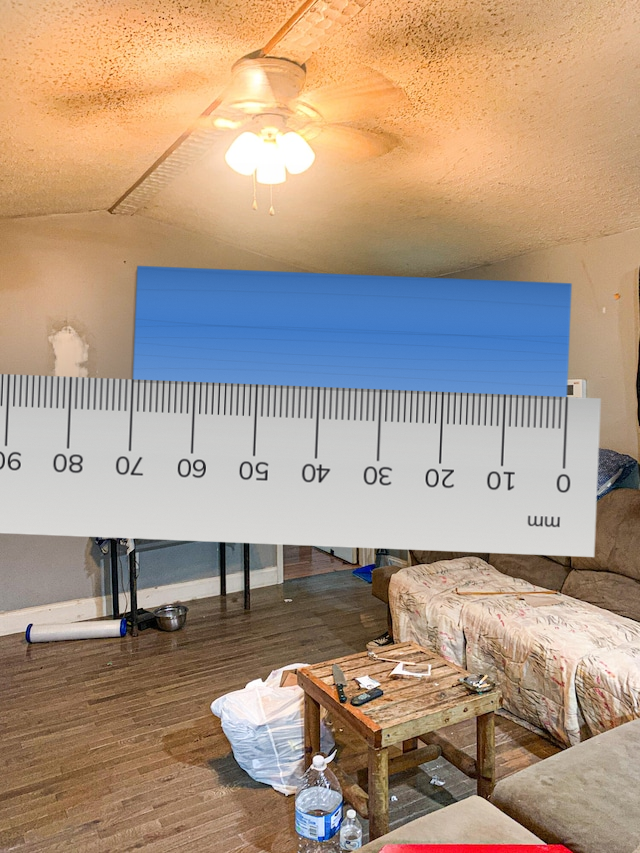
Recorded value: {"value": 70, "unit": "mm"}
